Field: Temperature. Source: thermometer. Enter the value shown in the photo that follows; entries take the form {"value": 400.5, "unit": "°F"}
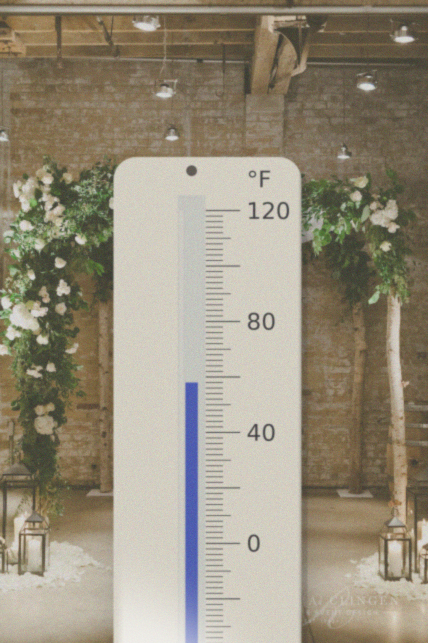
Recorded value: {"value": 58, "unit": "°F"}
